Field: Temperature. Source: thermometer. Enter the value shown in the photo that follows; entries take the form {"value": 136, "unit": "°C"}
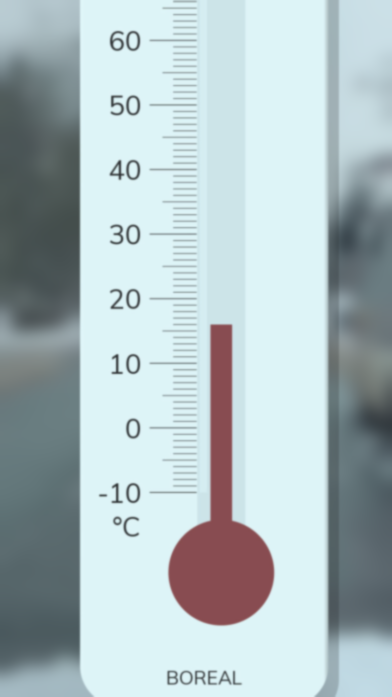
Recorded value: {"value": 16, "unit": "°C"}
